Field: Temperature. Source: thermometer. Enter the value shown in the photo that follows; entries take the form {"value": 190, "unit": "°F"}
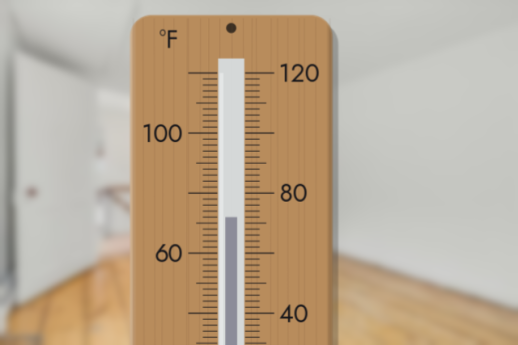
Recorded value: {"value": 72, "unit": "°F"}
